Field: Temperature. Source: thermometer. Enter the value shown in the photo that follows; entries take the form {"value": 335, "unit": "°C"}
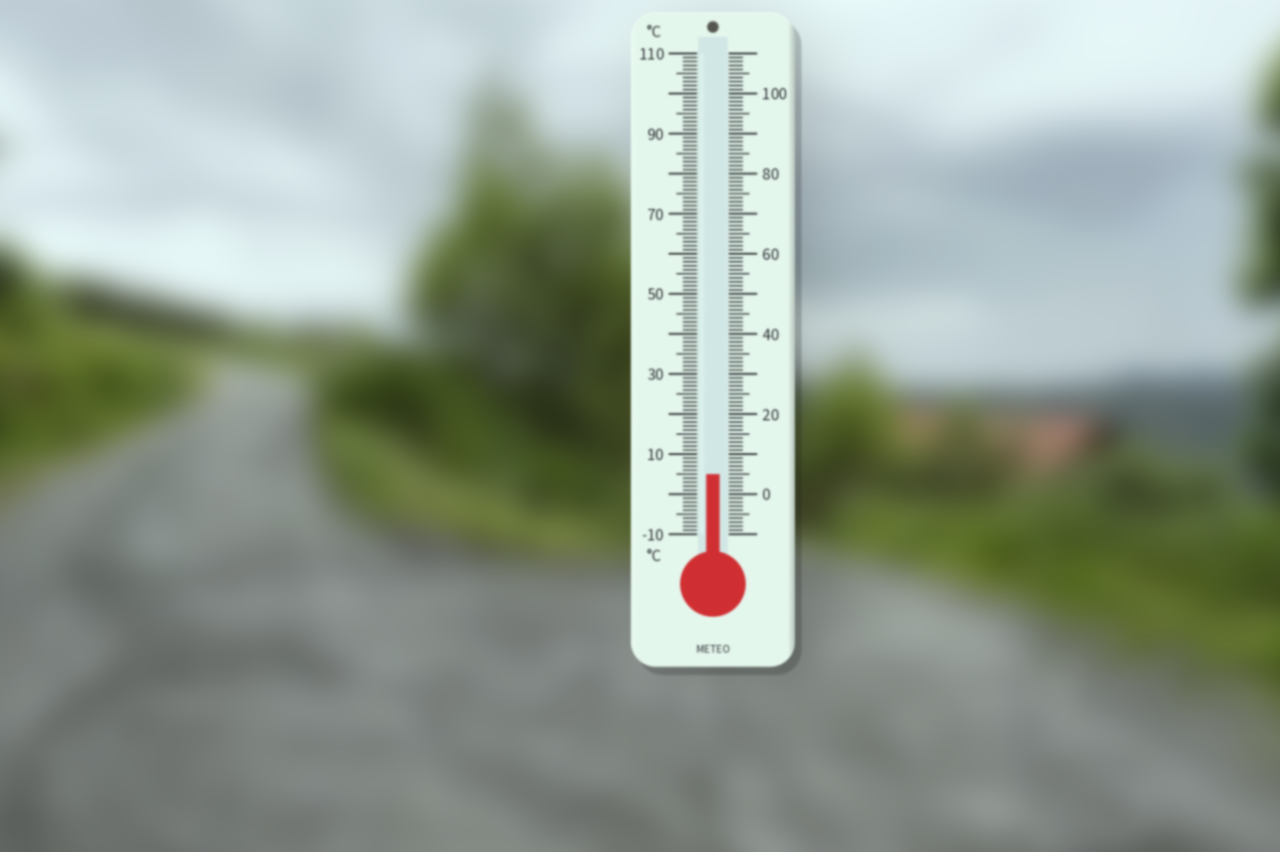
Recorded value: {"value": 5, "unit": "°C"}
